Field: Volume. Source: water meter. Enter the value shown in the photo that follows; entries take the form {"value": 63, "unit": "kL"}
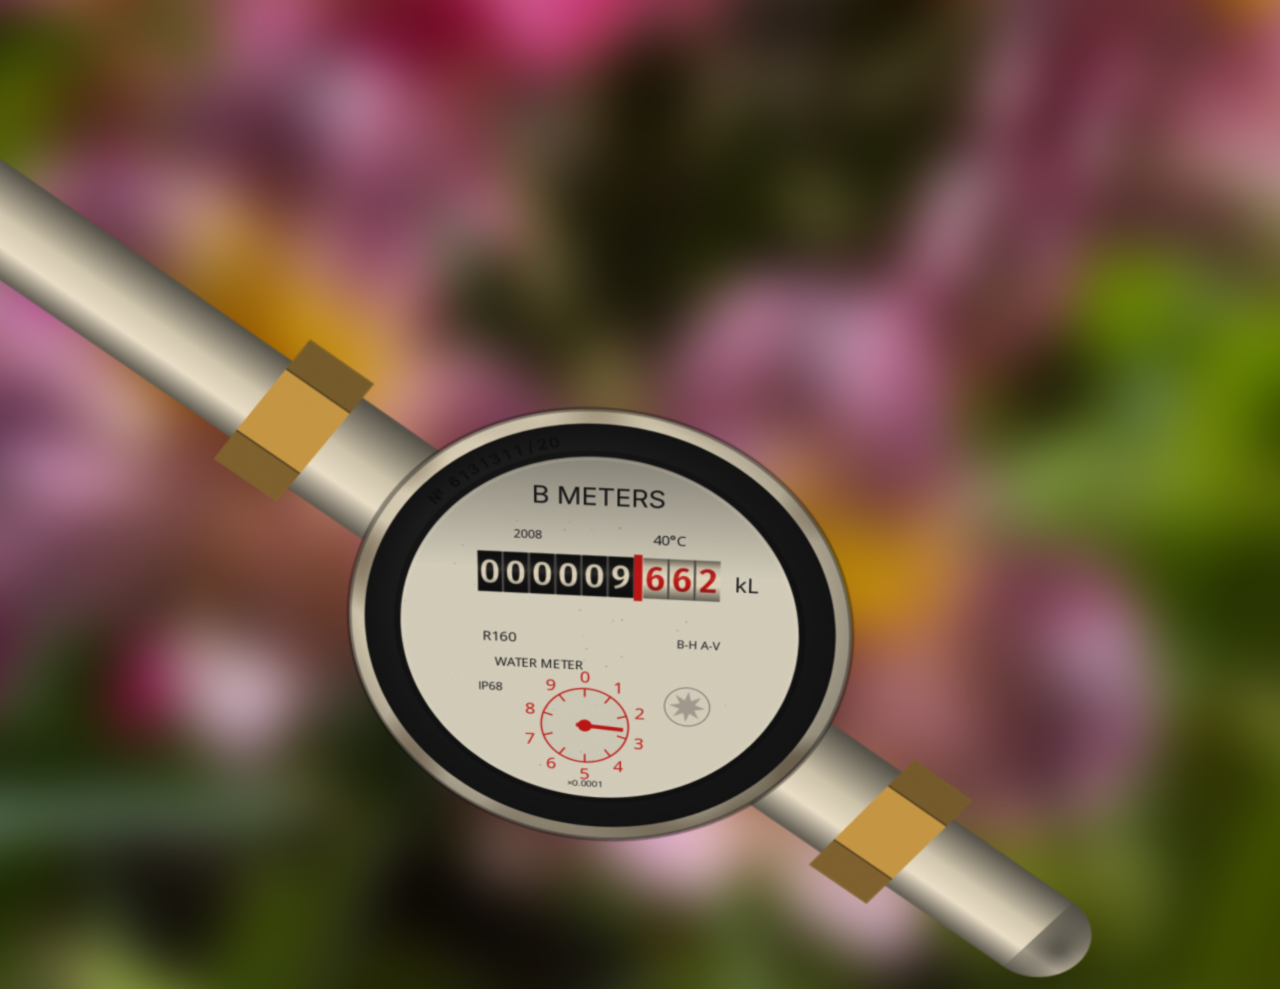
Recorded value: {"value": 9.6622, "unit": "kL"}
